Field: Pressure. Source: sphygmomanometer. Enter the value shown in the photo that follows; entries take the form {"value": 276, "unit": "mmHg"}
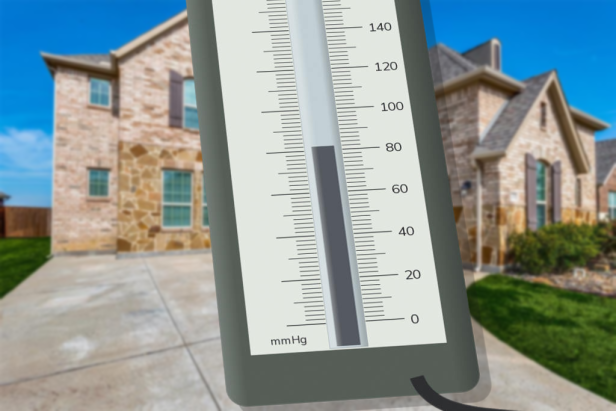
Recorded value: {"value": 82, "unit": "mmHg"}
